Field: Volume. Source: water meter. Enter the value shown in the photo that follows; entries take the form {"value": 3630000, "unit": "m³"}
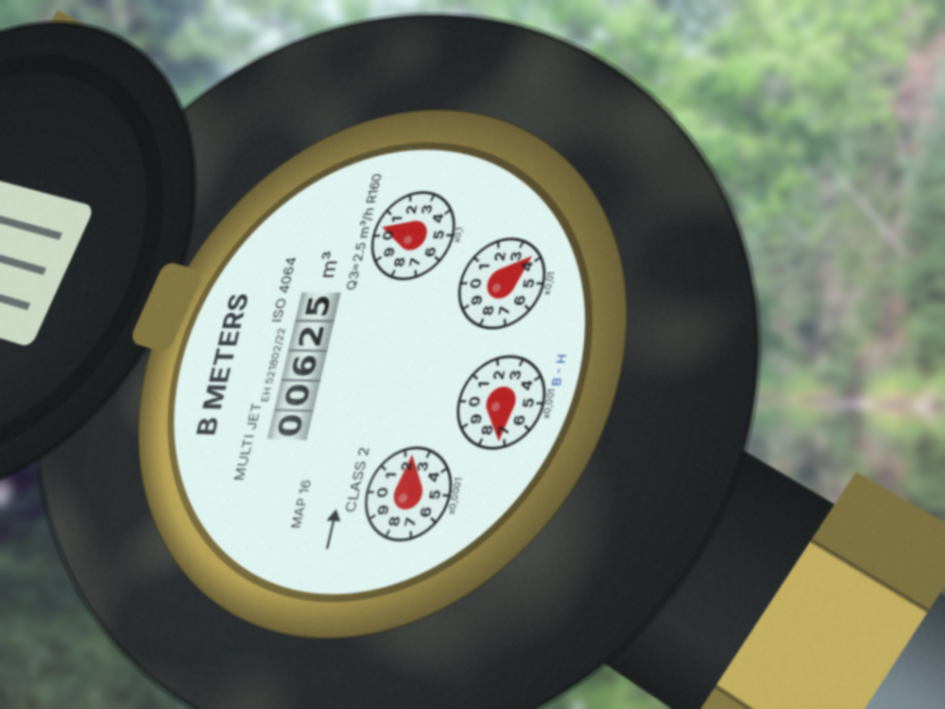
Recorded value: {"value": 625.0372, "unit": "m³"}
